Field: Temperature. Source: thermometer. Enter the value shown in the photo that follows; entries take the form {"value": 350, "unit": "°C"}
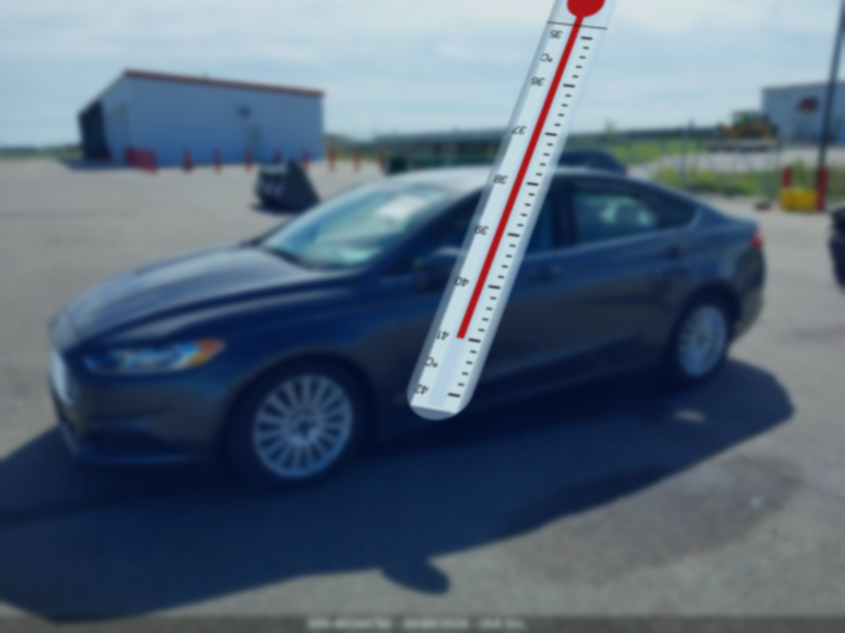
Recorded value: {"value": 41, "unit": "°C"}
